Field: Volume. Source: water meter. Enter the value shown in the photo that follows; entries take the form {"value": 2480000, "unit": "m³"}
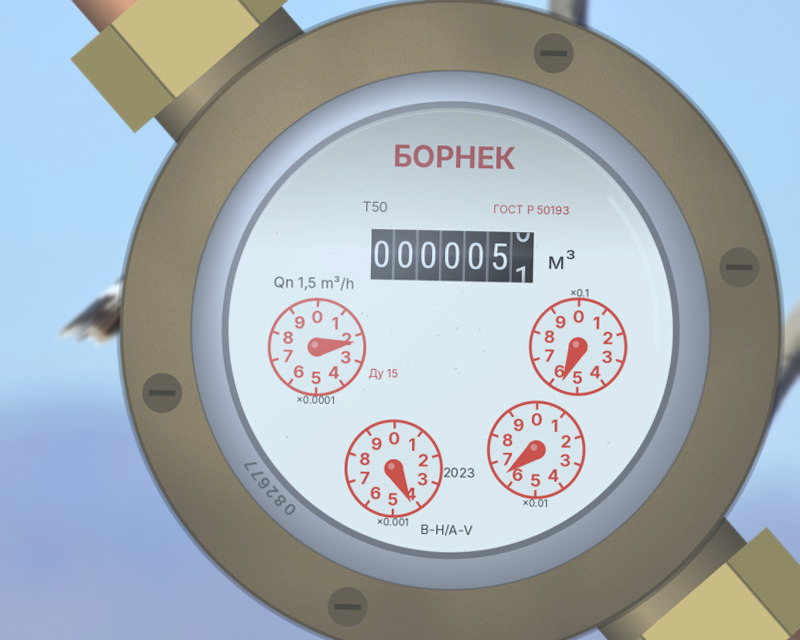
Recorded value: {"value": 50.5642, "unit": "m³"}
